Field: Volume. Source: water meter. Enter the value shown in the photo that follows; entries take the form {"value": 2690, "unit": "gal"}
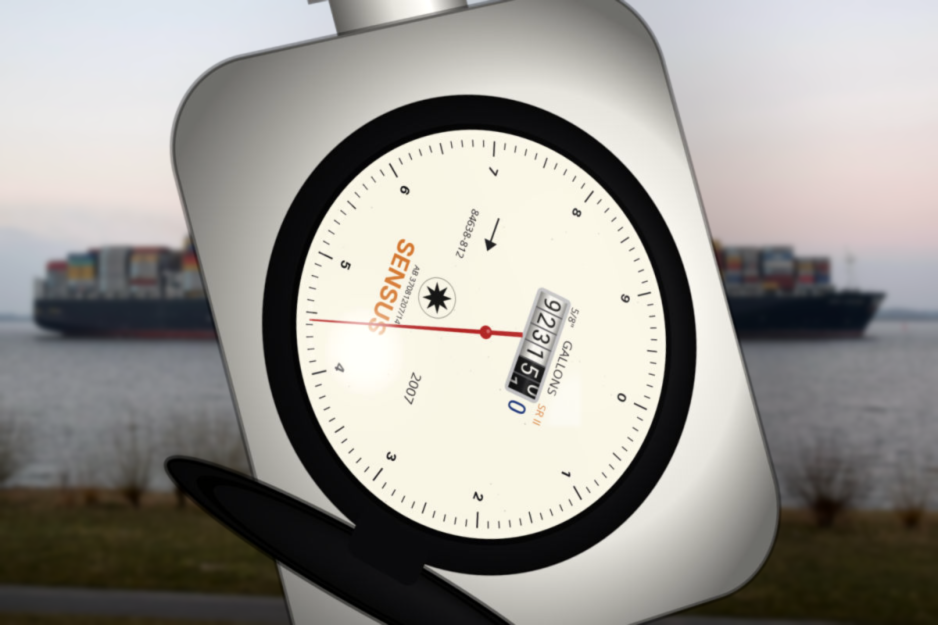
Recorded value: {"value": 9231504.4, "unit": "gal"}
